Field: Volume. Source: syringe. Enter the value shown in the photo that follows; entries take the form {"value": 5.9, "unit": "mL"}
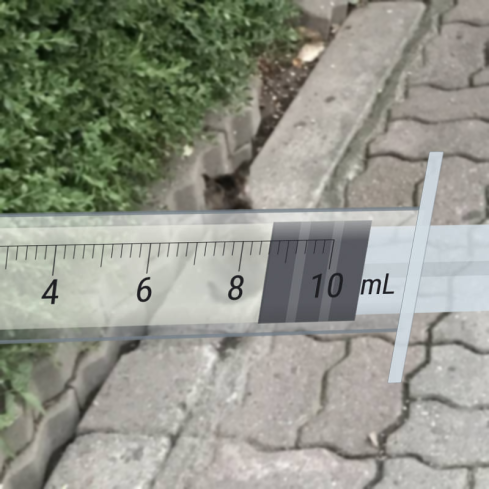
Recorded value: {"value": 8.6, "unit": "mL"}
